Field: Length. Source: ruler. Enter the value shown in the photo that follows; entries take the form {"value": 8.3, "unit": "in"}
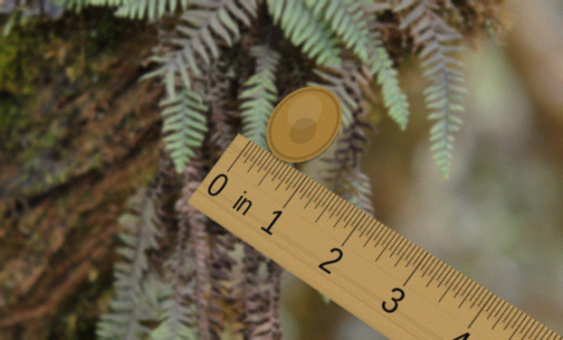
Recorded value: {"value": 1, "unit": "in"}
